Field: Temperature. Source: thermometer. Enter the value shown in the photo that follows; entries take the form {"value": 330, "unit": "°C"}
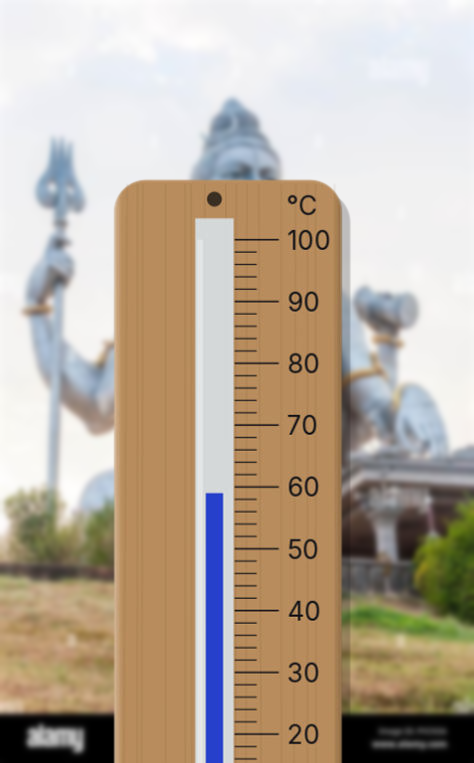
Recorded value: {"value": 59, "unit": "°C"}
